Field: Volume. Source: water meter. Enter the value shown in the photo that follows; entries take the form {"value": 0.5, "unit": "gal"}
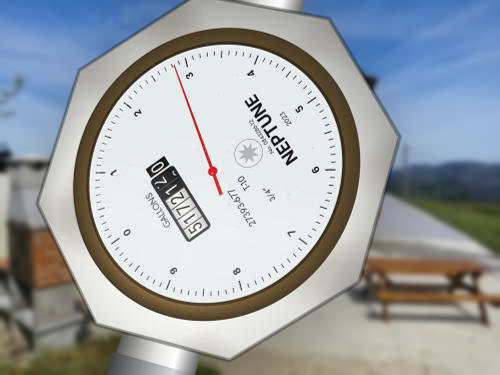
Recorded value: {"value": 5172122.8, "unit": "gal"}
